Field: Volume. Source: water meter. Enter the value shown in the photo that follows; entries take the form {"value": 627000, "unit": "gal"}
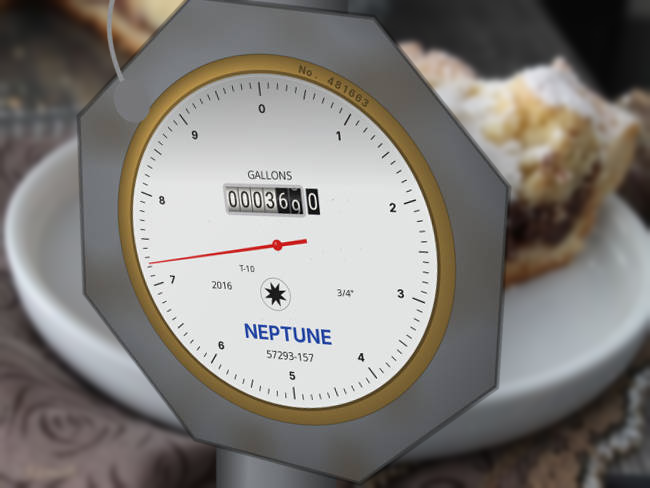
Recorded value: {"value": 3687.2, "unit": "gal"}
